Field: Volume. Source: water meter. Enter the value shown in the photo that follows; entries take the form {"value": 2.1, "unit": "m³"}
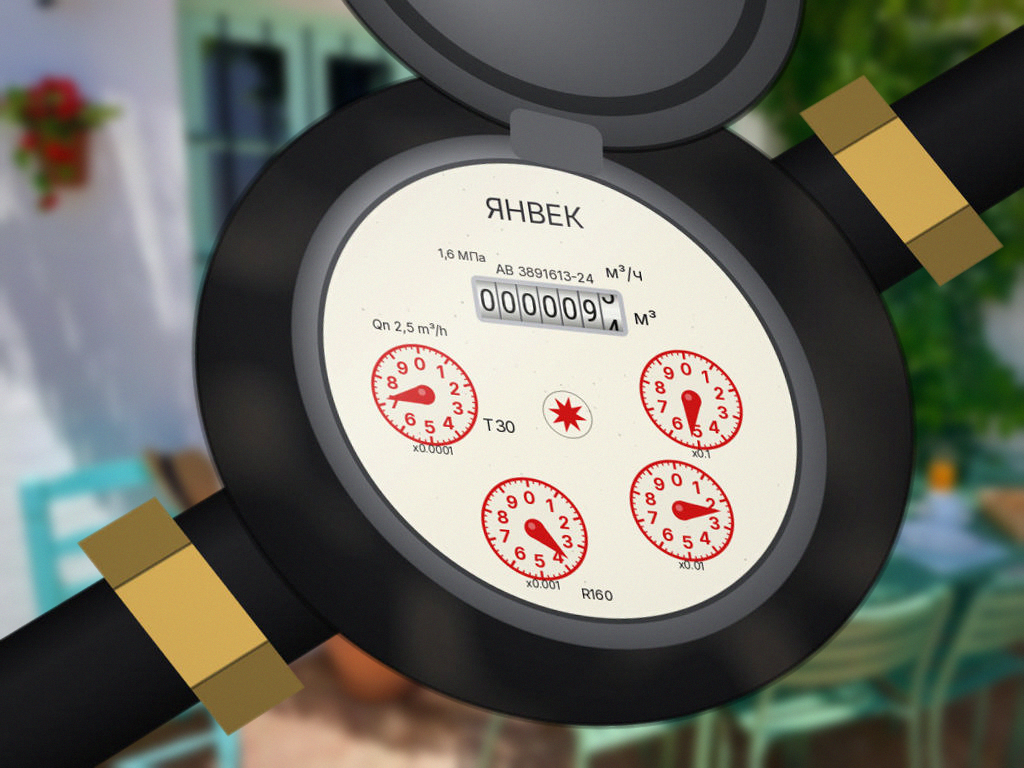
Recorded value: {"value": 93.5237, "unit": "m³"}
